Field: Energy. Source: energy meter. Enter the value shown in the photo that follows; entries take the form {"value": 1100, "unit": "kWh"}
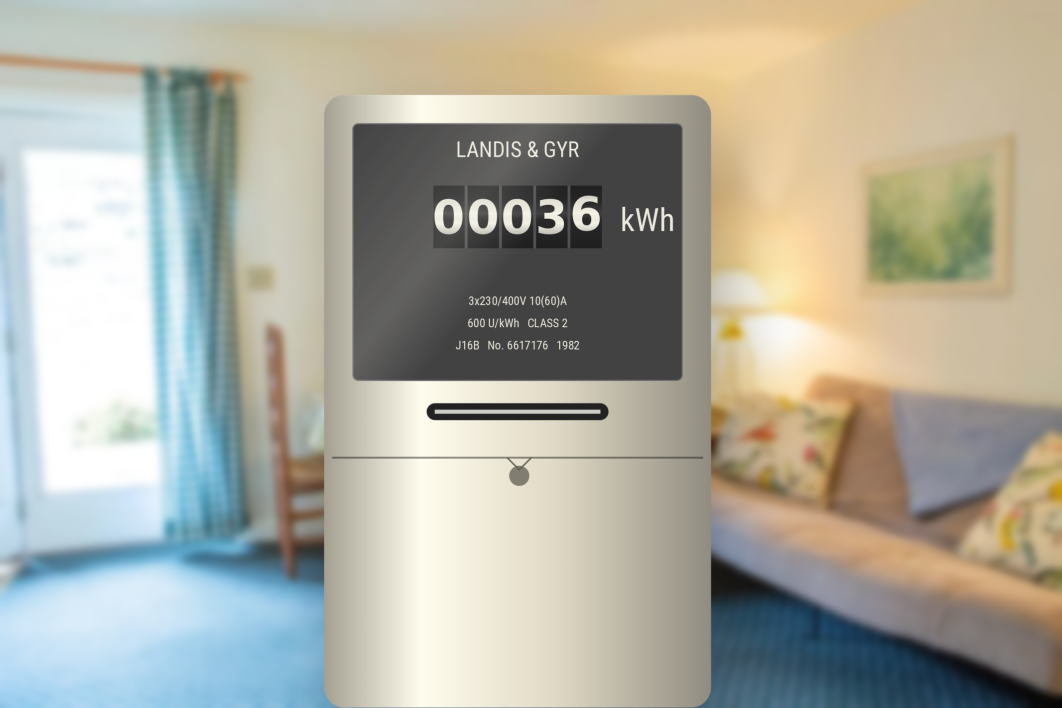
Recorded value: {"value": 36, "unit": "kWh"}
